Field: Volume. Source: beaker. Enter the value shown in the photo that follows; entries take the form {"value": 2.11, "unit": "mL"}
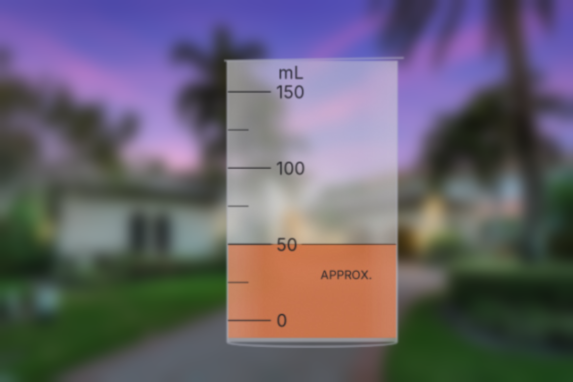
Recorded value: {"value": 50, "unit": "mL"}
